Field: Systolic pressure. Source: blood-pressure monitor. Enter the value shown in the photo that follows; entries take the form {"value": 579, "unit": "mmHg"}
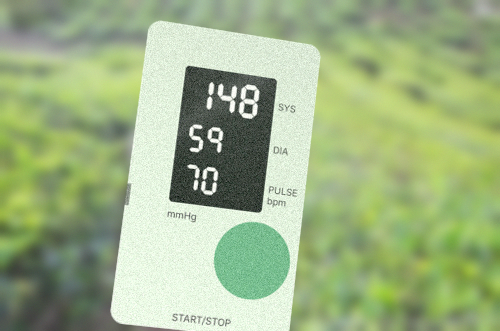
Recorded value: {"value": 148, "unit": "mmHg"}
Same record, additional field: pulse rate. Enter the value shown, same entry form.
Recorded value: {"value": 70, "unit": "bpm"}
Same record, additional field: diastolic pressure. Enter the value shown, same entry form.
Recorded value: {"value": 59, "unit": "mmHg"}
